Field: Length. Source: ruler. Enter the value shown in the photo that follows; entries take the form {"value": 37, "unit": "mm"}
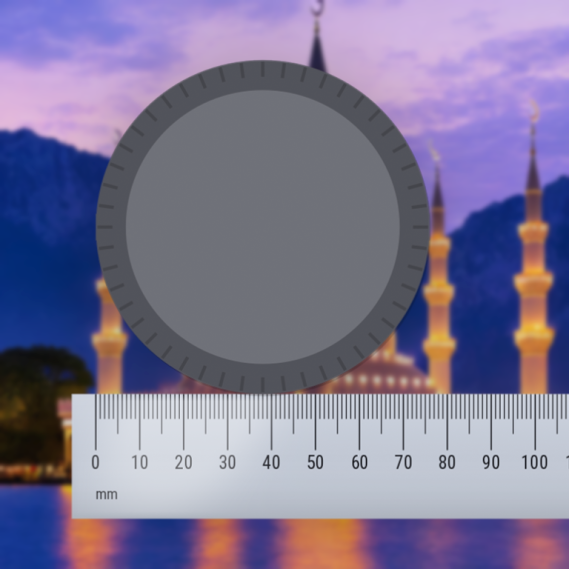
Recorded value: {"value": 76, "unit": "mm"}
